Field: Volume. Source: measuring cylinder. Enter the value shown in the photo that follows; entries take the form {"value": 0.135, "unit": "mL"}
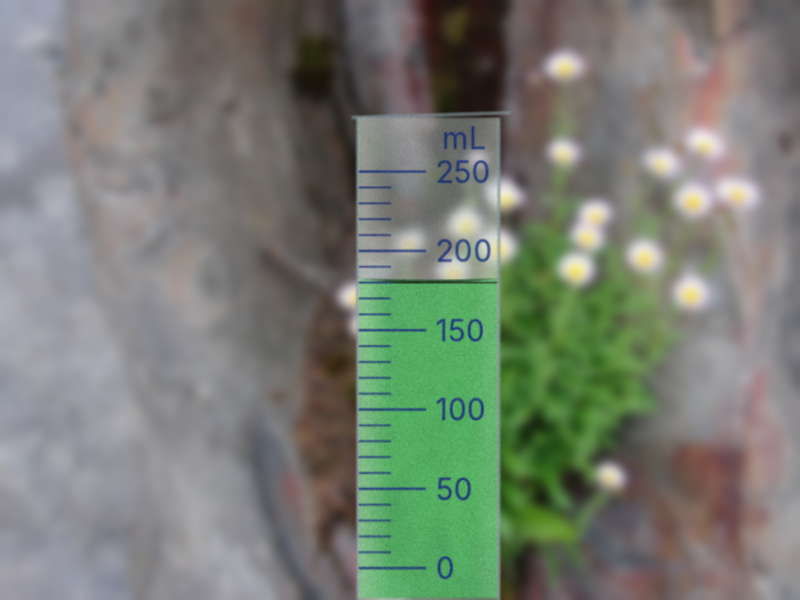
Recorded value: {"value": 180, "unit": "mL"}
